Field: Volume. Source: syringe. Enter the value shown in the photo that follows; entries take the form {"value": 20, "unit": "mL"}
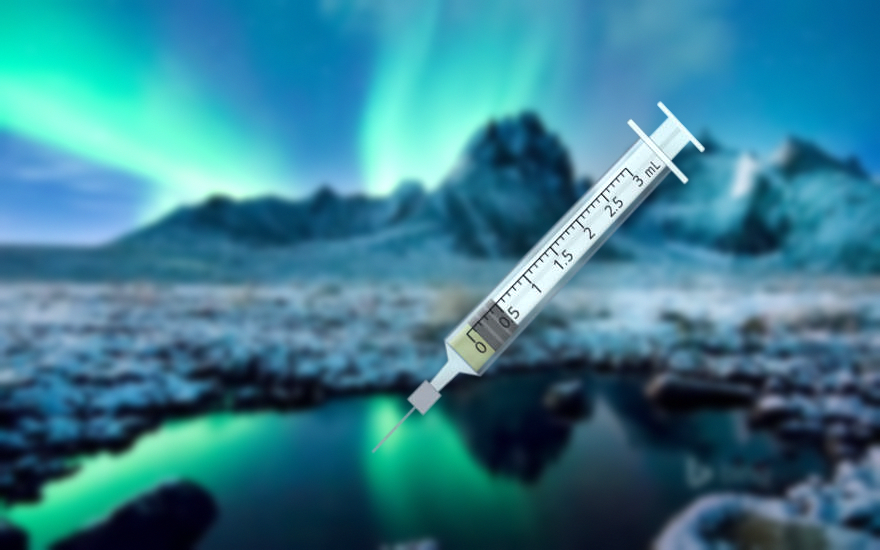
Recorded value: {"value": 0.1, "unit": "mL"}
